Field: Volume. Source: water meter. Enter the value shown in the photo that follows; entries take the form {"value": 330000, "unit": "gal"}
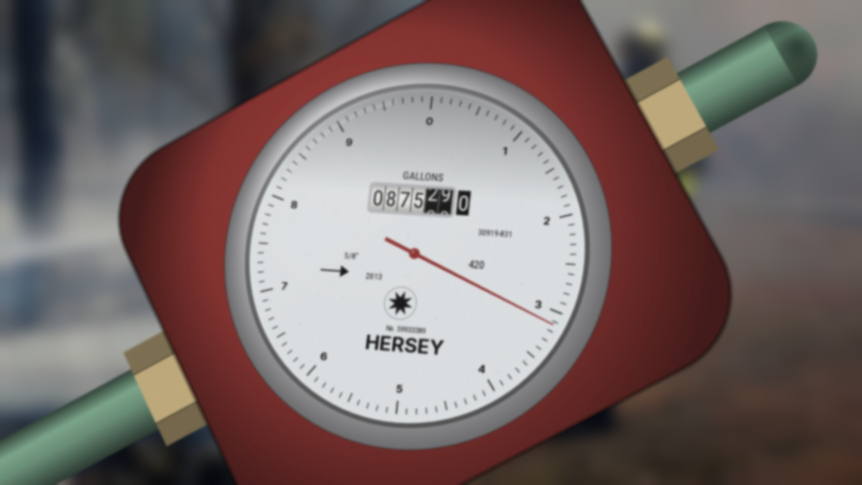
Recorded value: {"value": 875293.1, "unit": "gal"}
